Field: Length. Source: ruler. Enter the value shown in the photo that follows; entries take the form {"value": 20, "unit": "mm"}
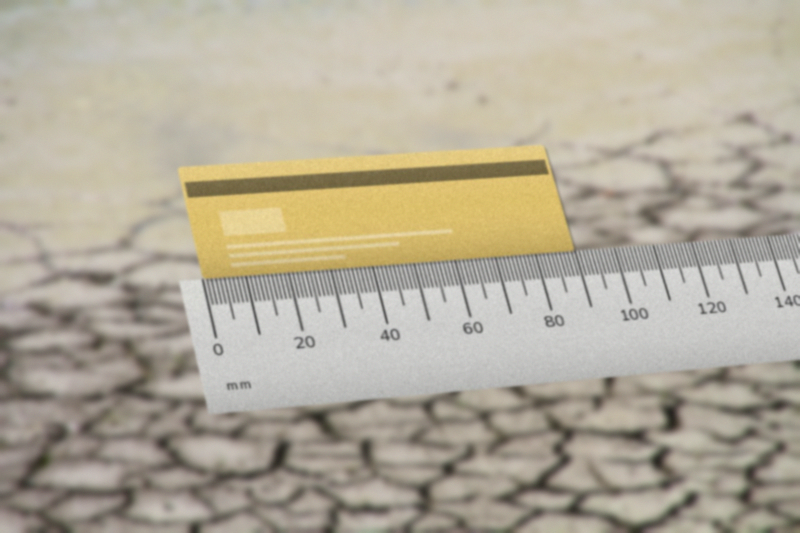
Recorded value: {"value": 90, "unit": "mm"}
